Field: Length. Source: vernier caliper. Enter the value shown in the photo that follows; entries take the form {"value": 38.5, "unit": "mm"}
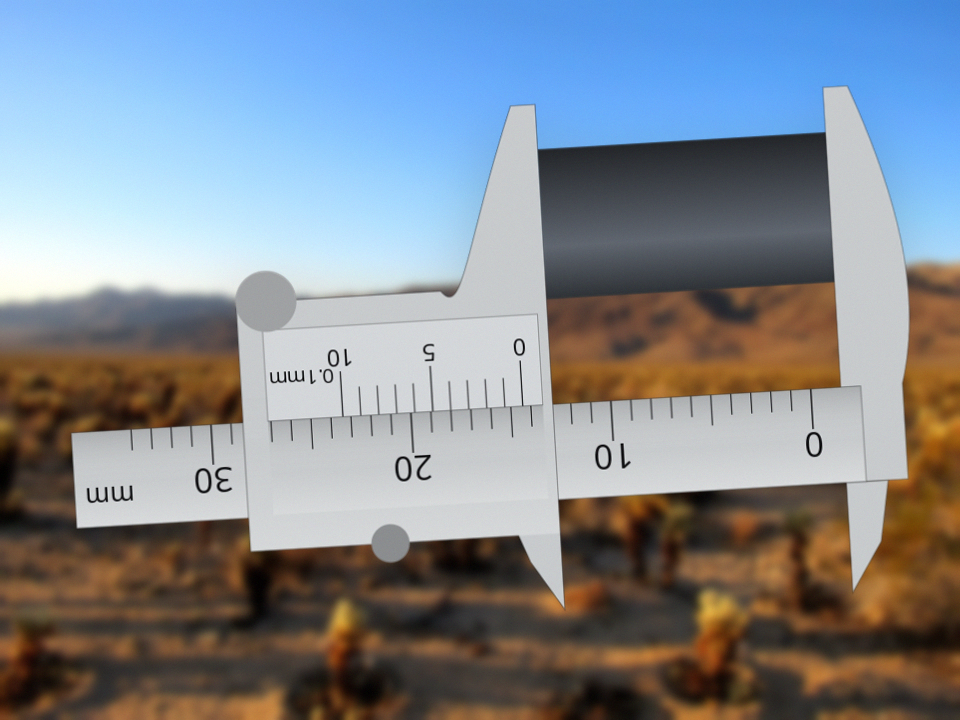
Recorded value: {"value": 14.4, "unit": "mm"}
